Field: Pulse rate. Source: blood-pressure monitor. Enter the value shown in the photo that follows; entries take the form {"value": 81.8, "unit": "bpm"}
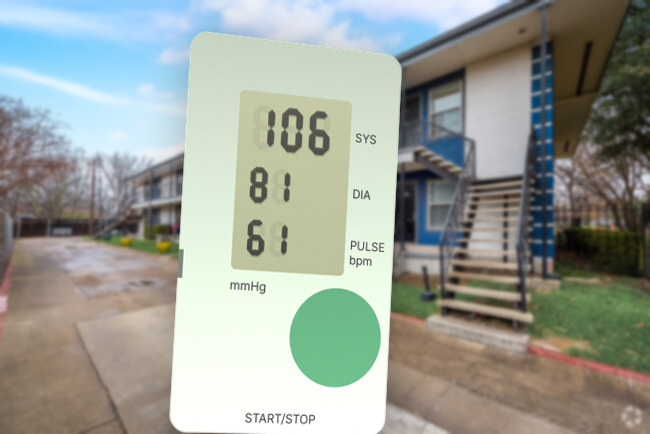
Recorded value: {"value": 61, "unit": "bpm"}
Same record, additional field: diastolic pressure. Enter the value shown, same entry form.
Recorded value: {"value": 81, "unit": "mmHg"}
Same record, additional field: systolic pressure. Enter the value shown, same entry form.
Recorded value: {"value": 106, "unit": "mmHg"}
